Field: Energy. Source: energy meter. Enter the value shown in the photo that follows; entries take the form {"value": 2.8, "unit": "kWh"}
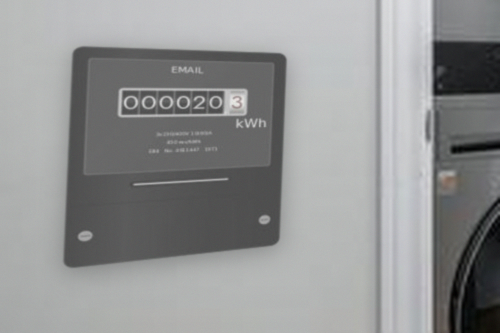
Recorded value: {"value": 20.3, "unit": "kWh"}
